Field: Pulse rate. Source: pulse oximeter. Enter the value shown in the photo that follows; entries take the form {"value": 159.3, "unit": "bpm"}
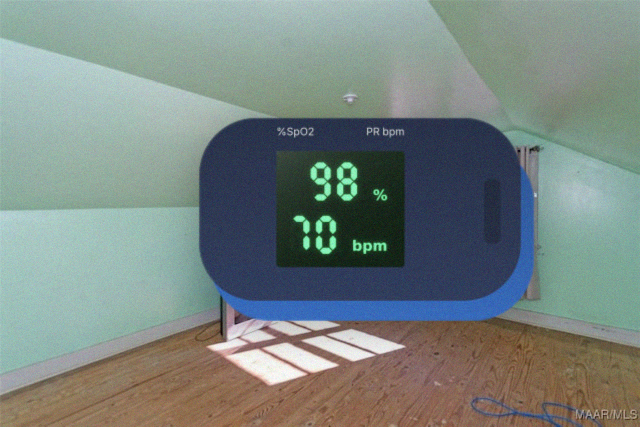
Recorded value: {"value": 70, "unit": "bpm"}
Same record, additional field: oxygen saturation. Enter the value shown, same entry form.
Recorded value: {"value": 98, "unit": "%"}
